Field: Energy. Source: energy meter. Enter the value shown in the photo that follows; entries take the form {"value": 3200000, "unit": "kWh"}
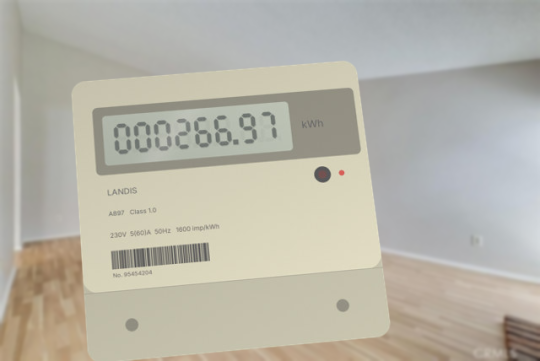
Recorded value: {"value": 266.97, "unit": "kWh"}
